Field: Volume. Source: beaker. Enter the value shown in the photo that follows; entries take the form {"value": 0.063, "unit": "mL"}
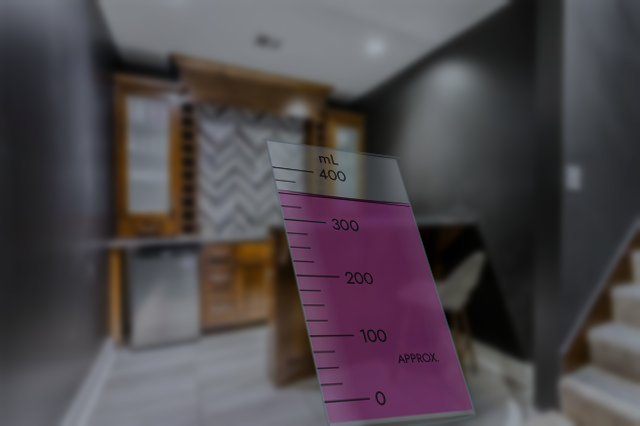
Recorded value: {"value": 350, "unit": "mL"}
